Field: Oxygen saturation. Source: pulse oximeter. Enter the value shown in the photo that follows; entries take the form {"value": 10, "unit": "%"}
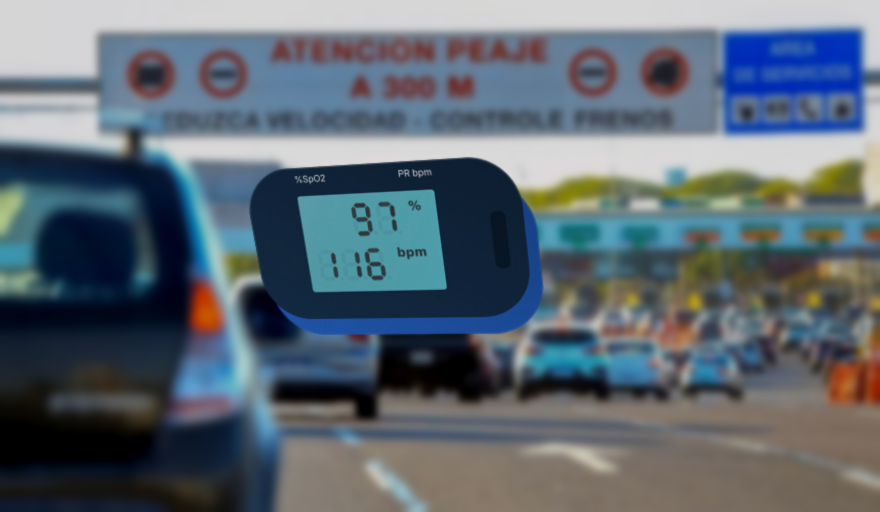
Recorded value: {"value": 97, "unit": "%"}
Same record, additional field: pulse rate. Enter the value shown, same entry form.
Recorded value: {"value": 116, "unit": "bpm"}
